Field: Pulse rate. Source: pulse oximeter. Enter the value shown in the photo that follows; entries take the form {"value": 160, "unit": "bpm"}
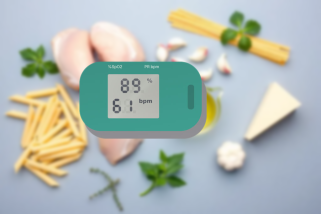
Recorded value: {"value": 61, "unit": "bpm"}
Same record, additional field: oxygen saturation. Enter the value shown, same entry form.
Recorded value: {"value": 89, "unit": "%"}
